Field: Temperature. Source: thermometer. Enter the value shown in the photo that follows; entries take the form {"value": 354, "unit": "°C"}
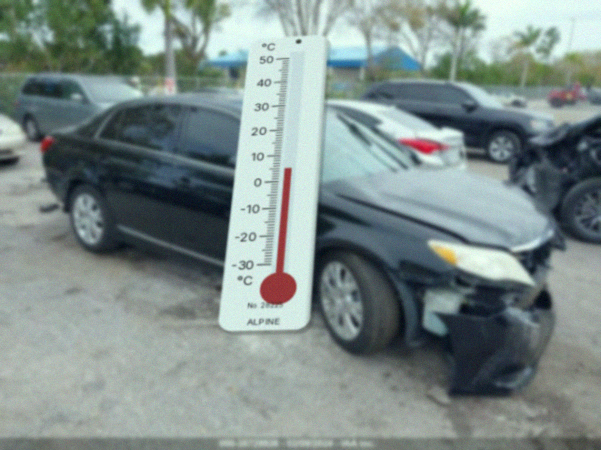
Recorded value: {"value": 5, "unit": "°C"}
